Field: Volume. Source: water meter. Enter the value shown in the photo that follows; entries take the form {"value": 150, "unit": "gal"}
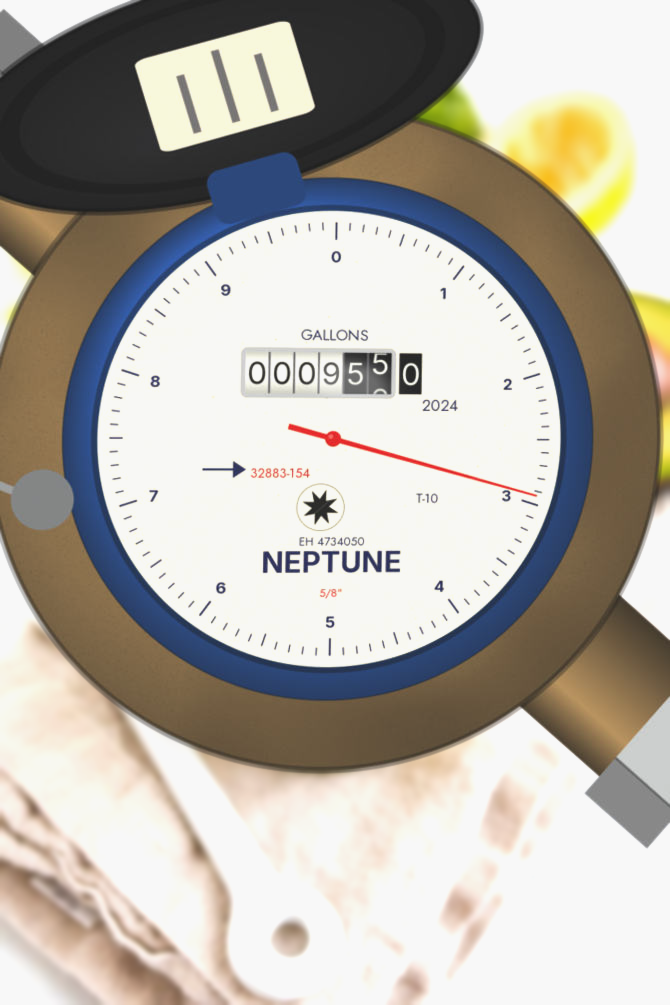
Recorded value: {"value": 9552.9, "unit": "gal"}
